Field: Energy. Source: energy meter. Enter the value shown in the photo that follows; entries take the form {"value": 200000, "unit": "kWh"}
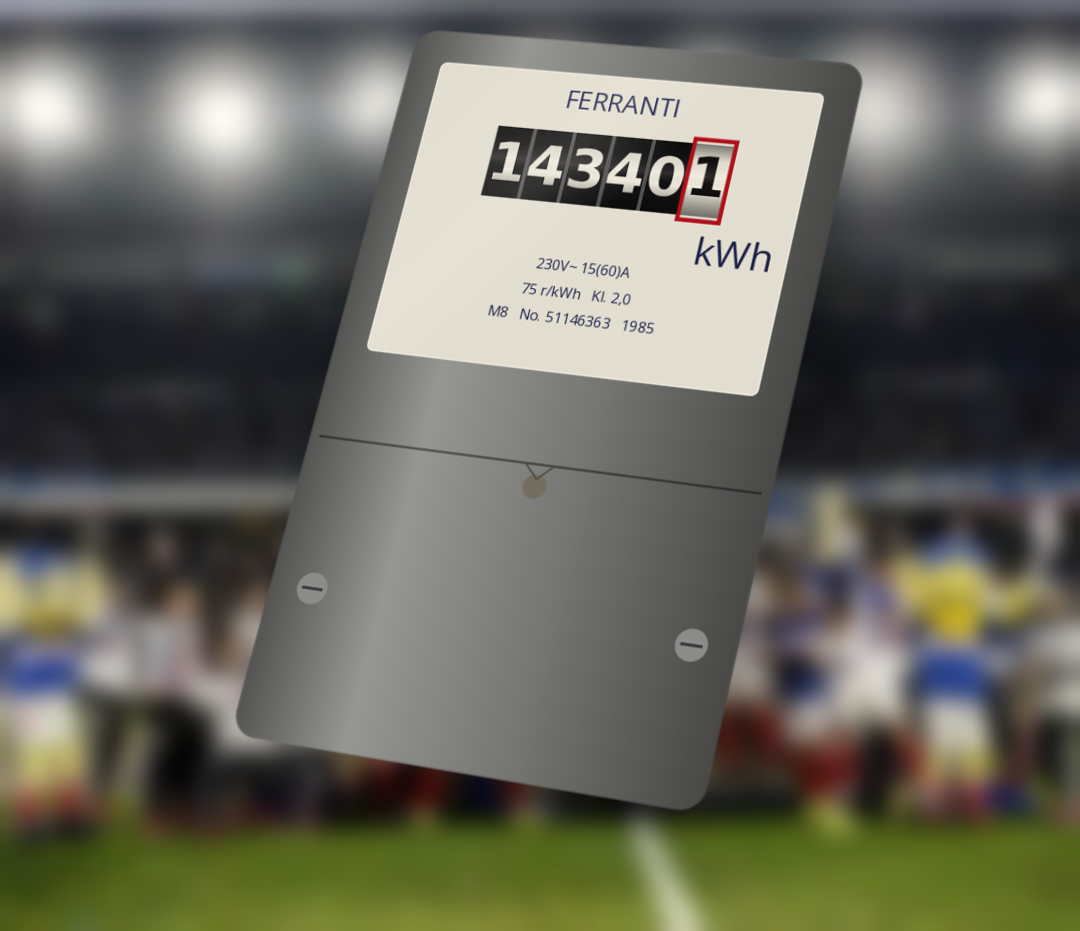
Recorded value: {"value": 14340.1, "unit": "kWh"}
